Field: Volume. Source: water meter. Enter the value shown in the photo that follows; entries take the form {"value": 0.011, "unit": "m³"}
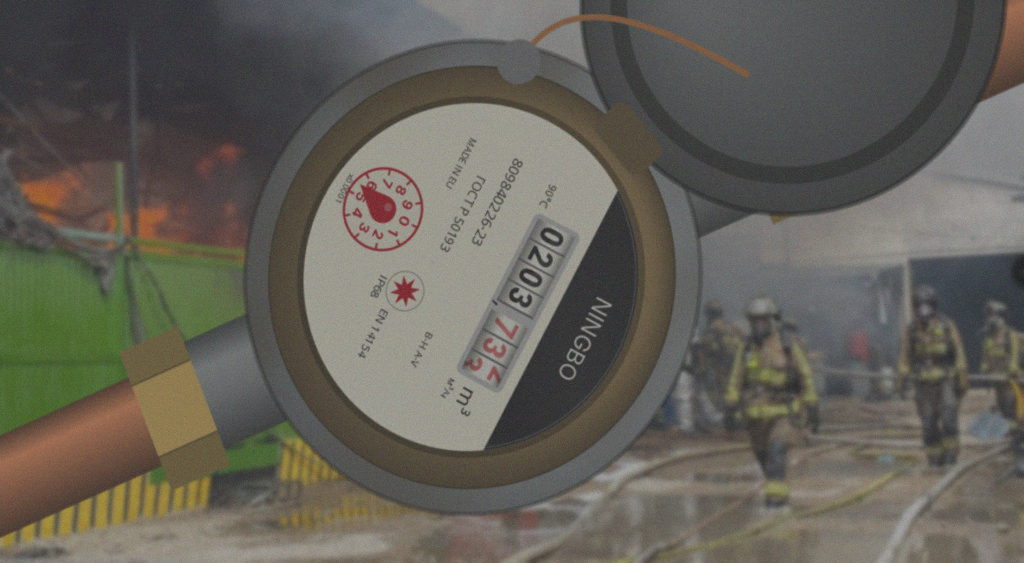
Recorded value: {"value": 203.7325, "unit": "m³"}
